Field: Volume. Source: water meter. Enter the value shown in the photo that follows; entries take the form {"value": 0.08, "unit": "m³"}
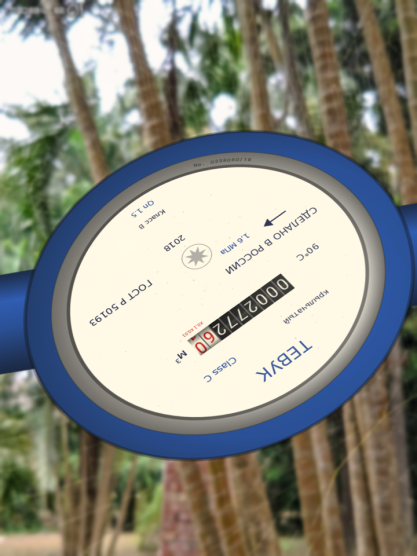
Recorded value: {"value": 2772.60, "unit": "m³"}
